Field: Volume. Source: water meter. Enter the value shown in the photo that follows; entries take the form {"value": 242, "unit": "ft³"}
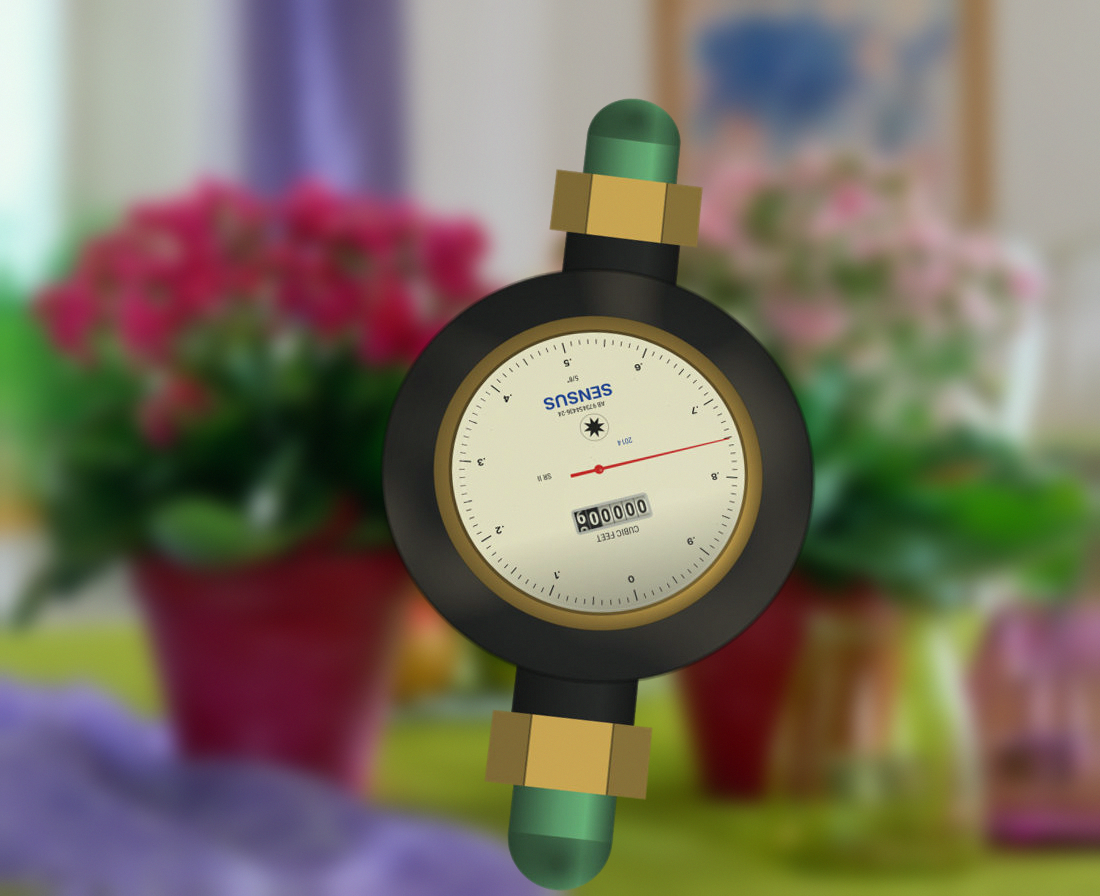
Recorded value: {"value": 8.75, "unit": "ft³"}
